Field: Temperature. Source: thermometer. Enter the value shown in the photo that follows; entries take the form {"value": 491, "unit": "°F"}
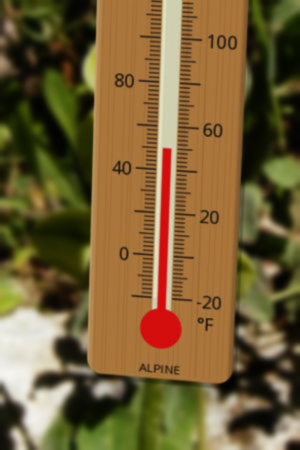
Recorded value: {"value": 50, "unit": "°F"}
